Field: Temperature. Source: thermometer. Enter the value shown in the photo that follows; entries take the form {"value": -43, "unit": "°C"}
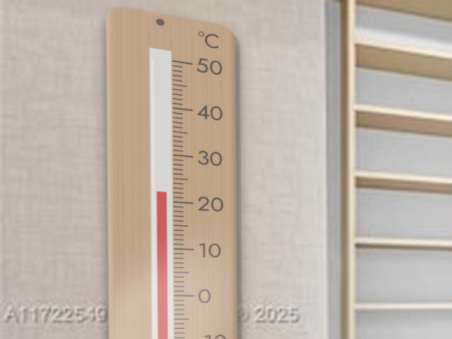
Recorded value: {"value": 22, "unit": "°C"}
